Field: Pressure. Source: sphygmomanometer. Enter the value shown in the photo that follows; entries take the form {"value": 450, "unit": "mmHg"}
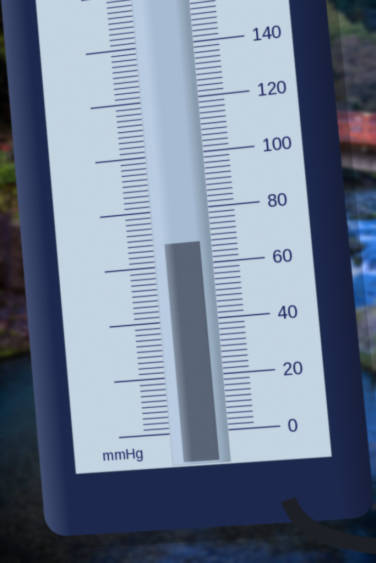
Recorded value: {"value": 68, "unit": "mmHg"}
